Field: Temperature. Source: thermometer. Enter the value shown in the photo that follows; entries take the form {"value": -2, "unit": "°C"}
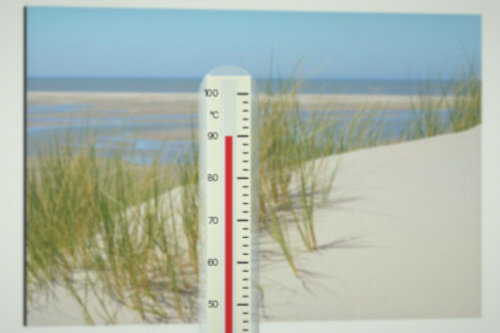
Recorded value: {"value": 90, "unit": "°C"}
